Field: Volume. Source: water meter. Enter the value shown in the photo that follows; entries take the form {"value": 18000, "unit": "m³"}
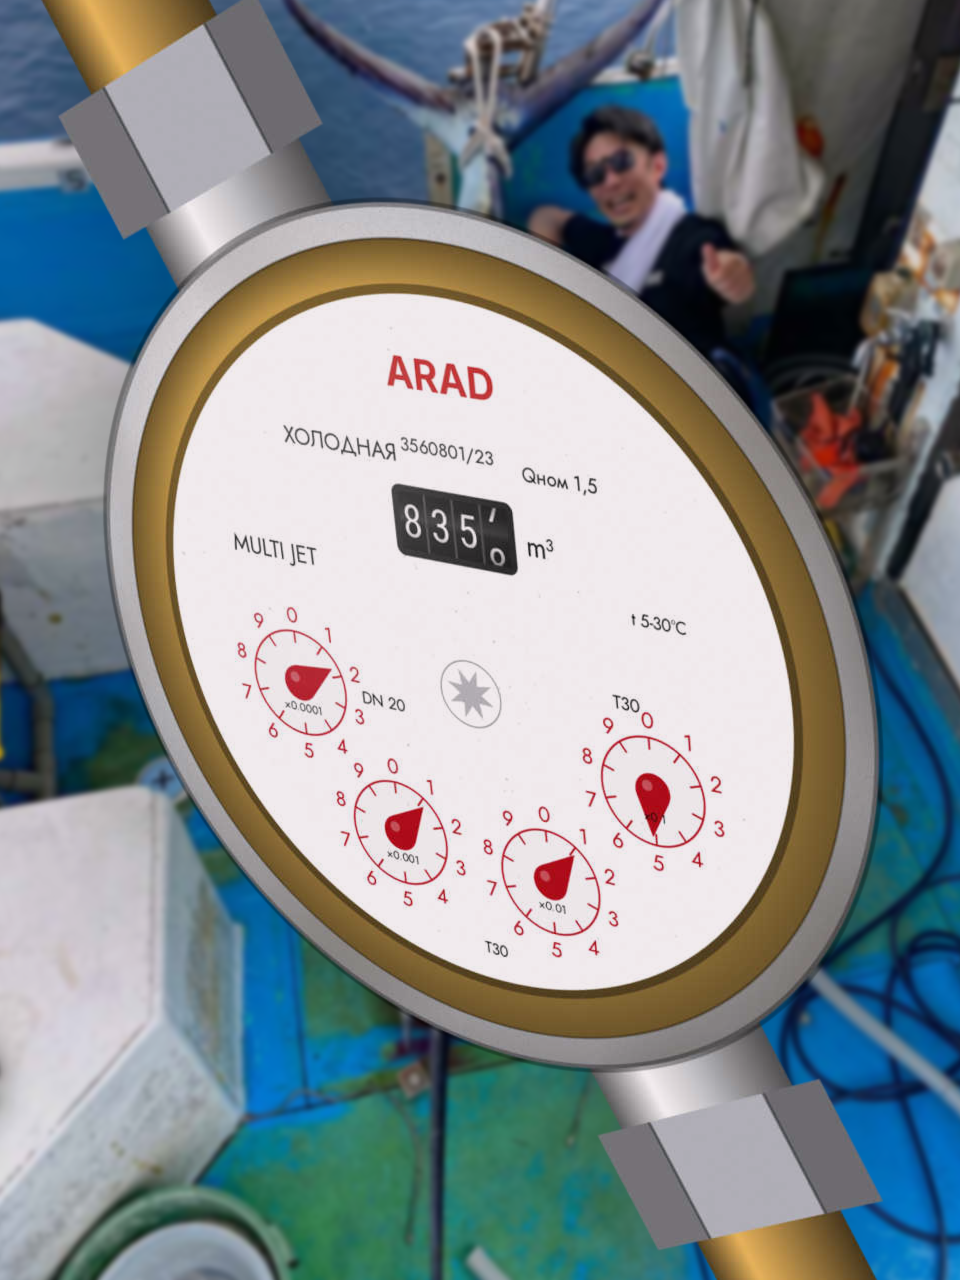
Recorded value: {"value": 8357.5111, "unit": "m³"}
